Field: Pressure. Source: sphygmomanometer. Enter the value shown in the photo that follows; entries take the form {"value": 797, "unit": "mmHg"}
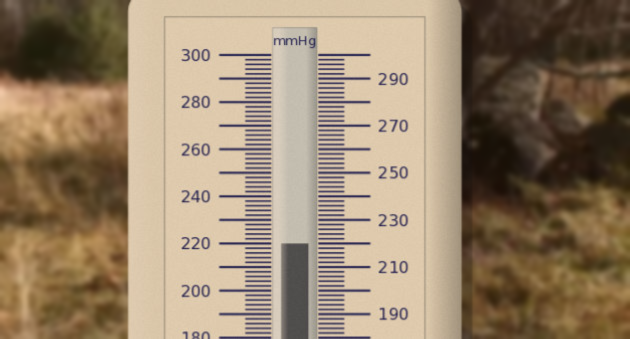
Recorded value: {"value": 220, "unit": "mmHg"}
